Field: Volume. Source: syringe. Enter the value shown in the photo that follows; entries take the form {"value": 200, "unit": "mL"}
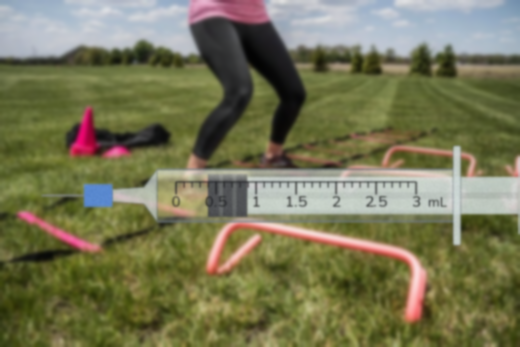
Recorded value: {"value": 0.4, "unit": "mL"}
